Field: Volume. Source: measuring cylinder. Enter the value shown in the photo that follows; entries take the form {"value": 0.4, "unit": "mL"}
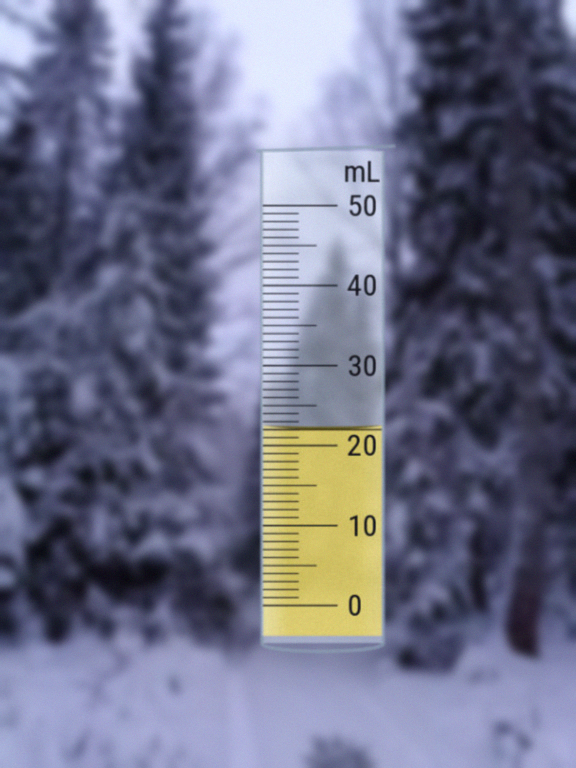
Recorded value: {"value": 22, "unit": "mL"}
